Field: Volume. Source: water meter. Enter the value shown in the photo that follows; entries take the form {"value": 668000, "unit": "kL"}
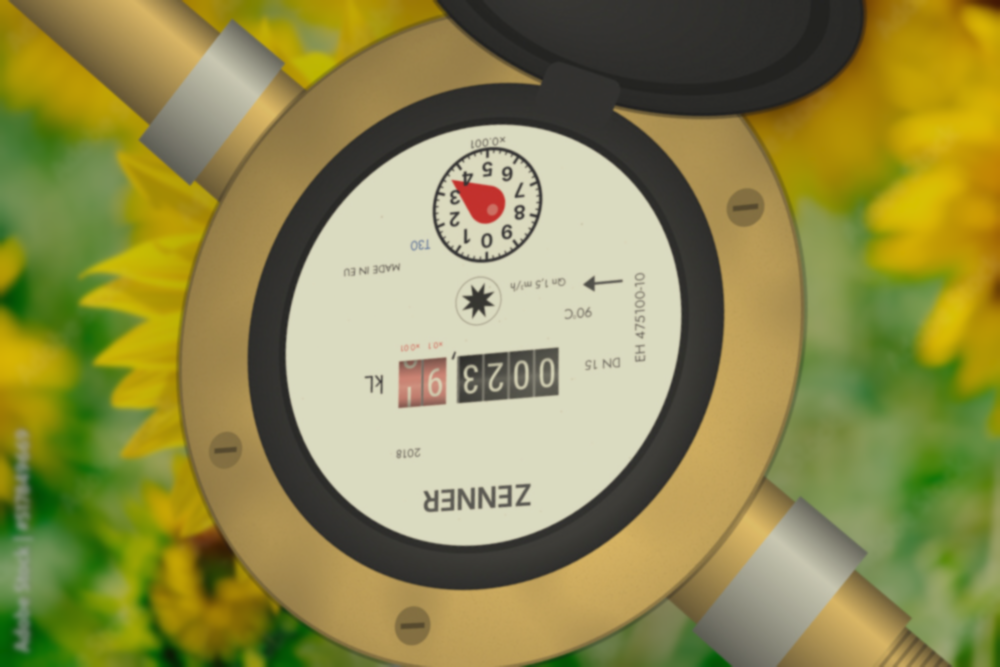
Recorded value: {"value": 23.913, "unit": "kL"}
